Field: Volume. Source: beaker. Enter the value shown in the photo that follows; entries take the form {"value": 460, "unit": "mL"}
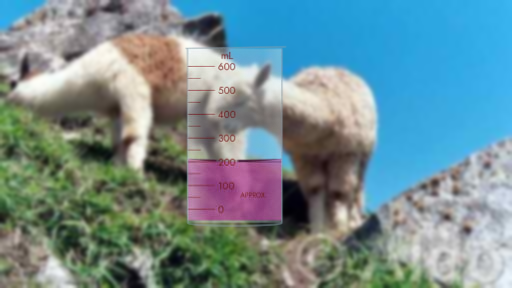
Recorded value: {"value": 200, "unit": "mL"}
